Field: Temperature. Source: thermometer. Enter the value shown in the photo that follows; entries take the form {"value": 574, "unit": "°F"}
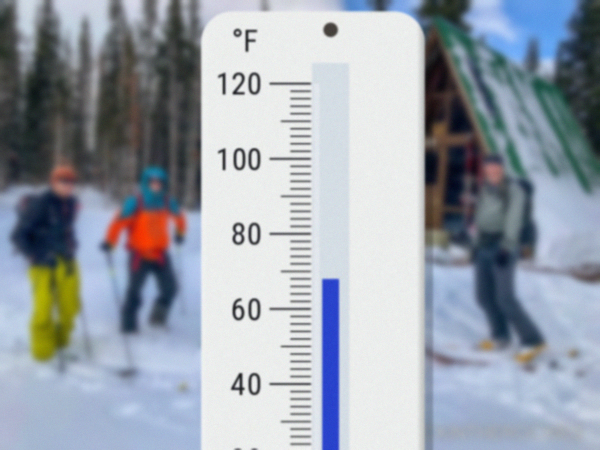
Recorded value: {"value": 68, "unit": "°F"}
